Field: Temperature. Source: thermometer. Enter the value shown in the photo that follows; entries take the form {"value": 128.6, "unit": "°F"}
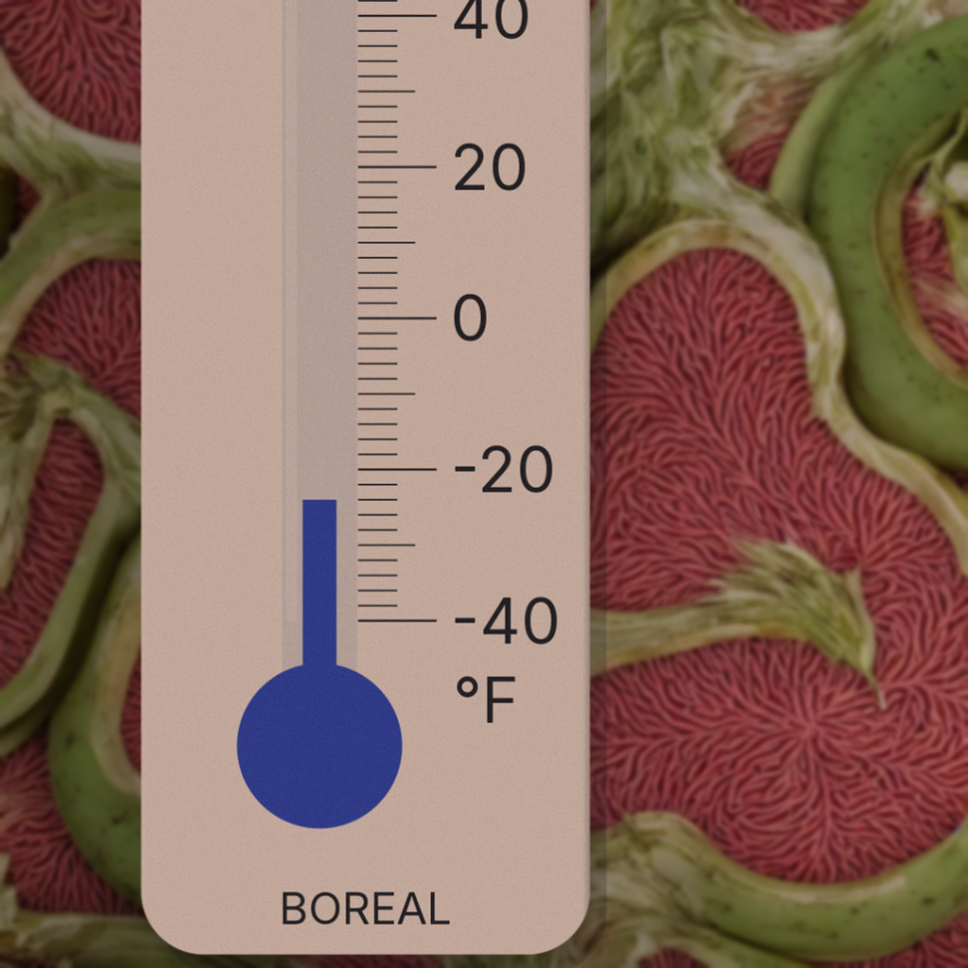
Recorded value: {"value": -24, "unit": "°F"}
